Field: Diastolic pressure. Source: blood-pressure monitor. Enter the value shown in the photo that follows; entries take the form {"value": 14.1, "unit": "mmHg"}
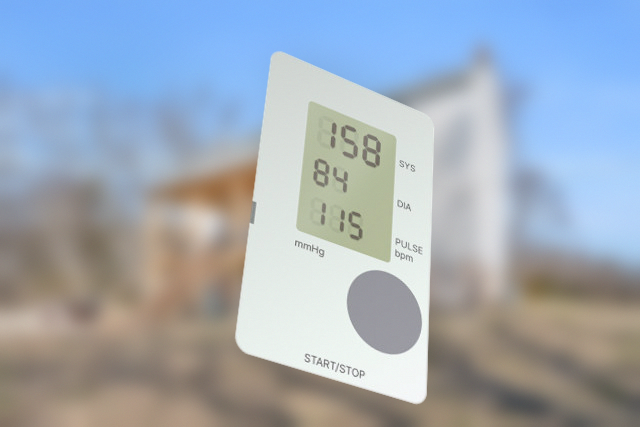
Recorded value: {"value": 84, "unit": "mmHg"}
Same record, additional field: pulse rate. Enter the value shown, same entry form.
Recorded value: {"value": 115, "unit": "bpm"}
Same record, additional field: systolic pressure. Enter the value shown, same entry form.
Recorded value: {"value": 158, "unit": "mmHg"}
